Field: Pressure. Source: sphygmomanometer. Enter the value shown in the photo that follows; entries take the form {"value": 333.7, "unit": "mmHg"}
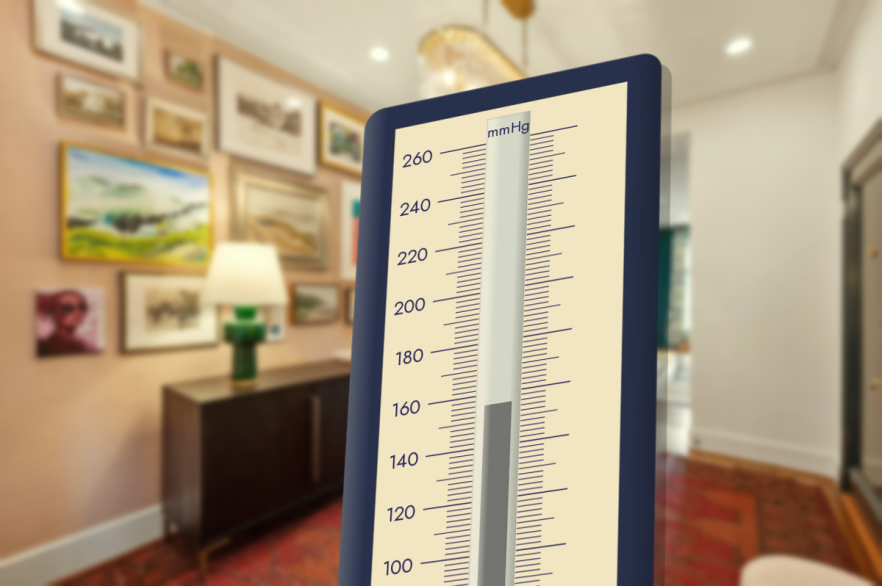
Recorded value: {"value": 156, "unit": "mmHg"}
